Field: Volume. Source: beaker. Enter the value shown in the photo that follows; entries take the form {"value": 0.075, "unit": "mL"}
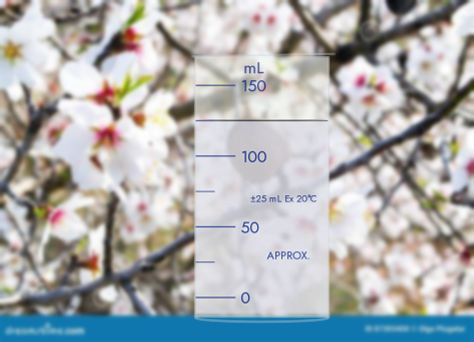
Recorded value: {"value": 125, "unit": "mL"}
